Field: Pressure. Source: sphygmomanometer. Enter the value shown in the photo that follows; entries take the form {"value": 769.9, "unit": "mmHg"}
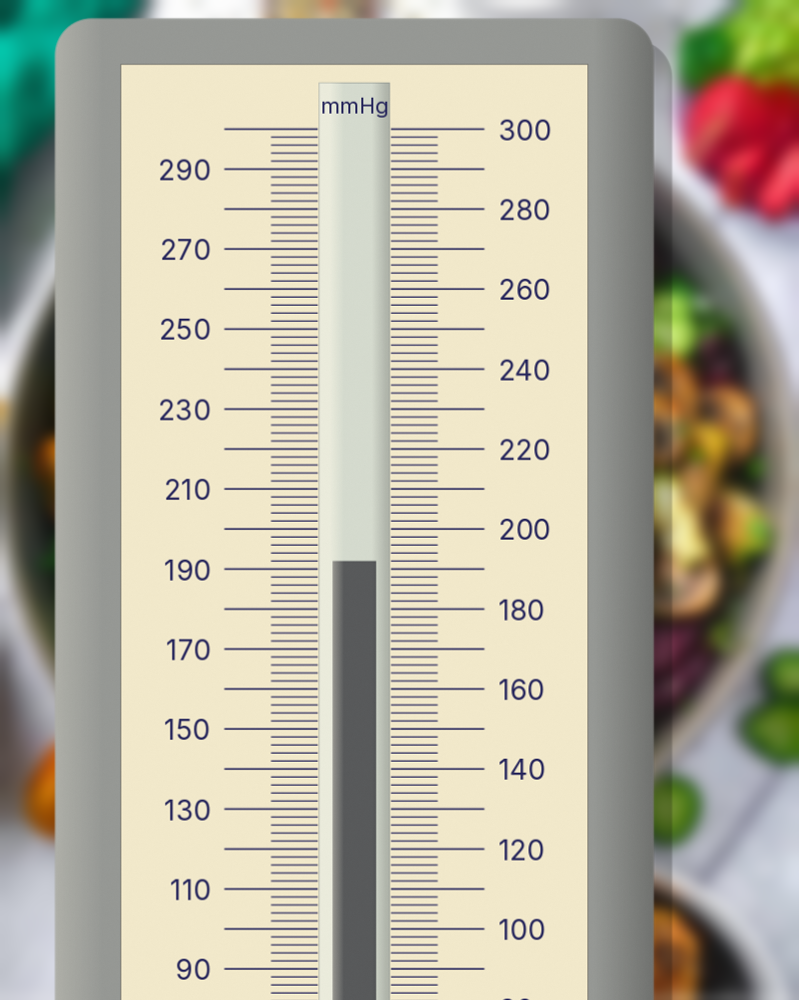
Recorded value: {"value": 192, "unit": "mmHg"}
